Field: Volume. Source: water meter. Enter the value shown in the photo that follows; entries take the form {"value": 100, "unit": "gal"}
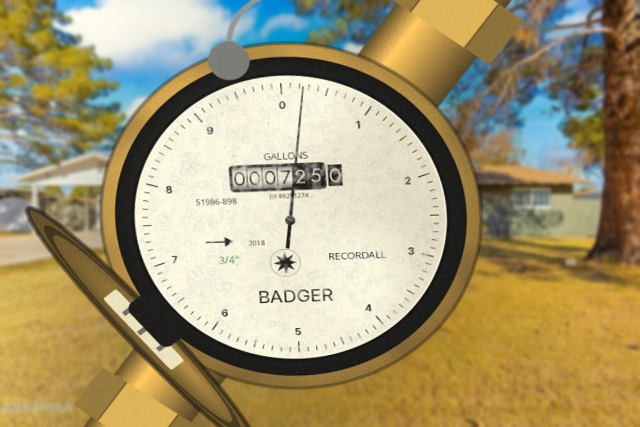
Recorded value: {"value": 7250.2, "unit": "gal"}
